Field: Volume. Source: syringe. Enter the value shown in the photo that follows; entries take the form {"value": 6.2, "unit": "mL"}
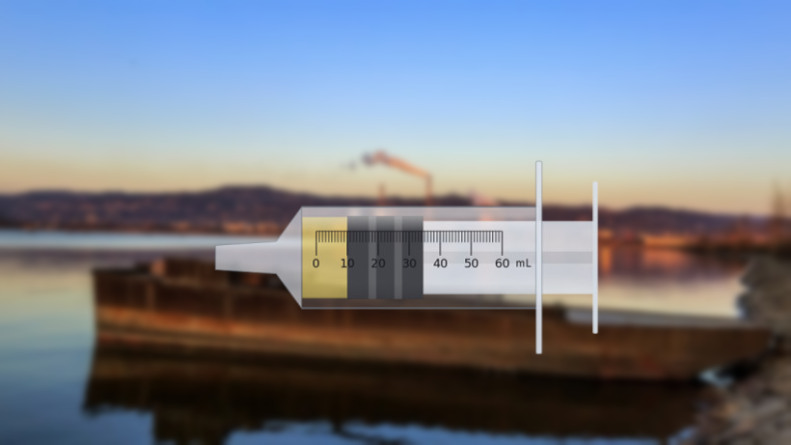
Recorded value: {"value": 10, "unit": "mL"}
